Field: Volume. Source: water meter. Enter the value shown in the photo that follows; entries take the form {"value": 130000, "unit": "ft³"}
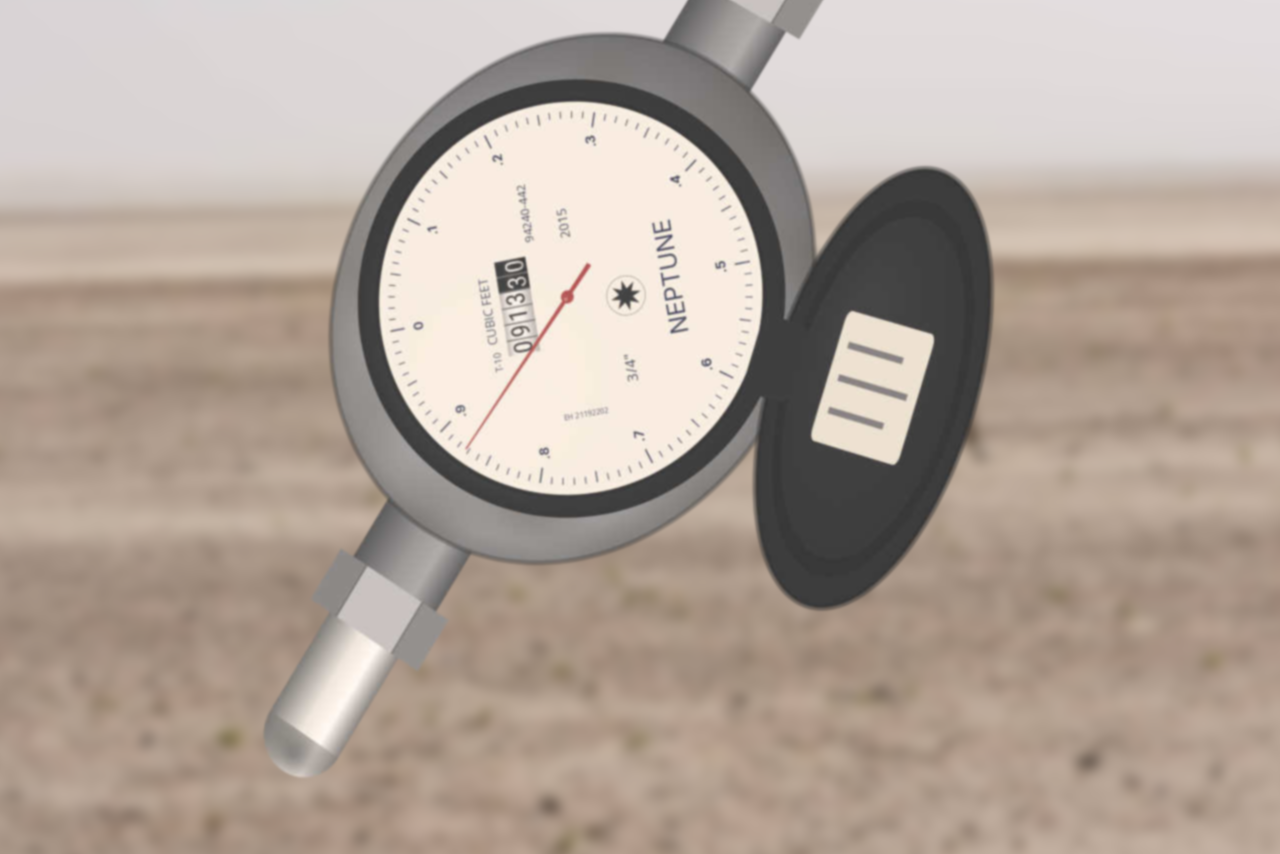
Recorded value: {"value": 91329.87, "unit": "ft³"}
